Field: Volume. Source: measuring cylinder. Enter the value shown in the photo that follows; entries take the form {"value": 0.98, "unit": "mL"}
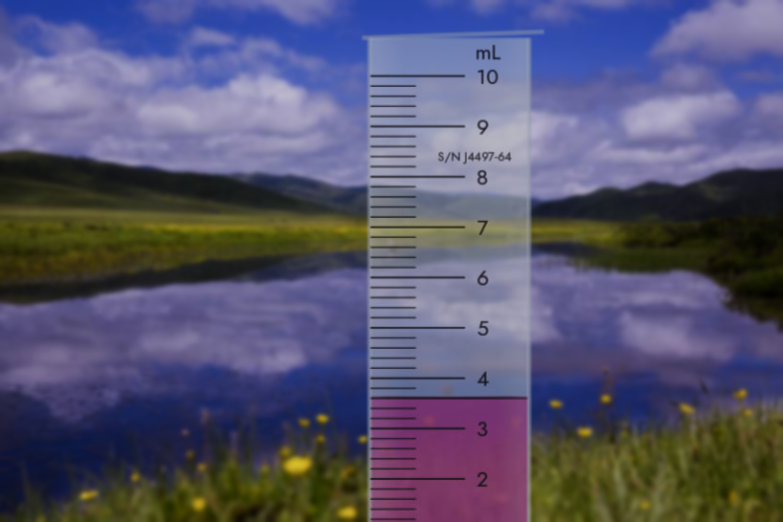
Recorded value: {"value": 3.6, "unit": "mL"}
